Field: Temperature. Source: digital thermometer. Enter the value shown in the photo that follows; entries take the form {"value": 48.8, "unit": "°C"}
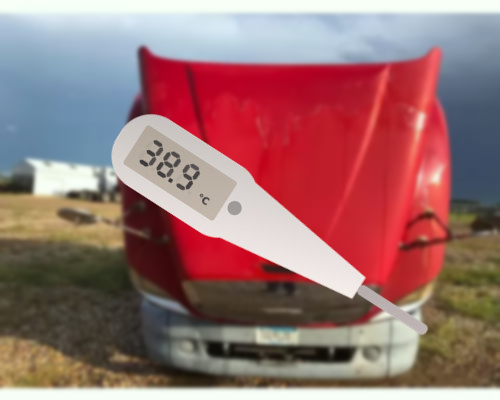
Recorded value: {"value": 38.9, "unit": "°C"}
